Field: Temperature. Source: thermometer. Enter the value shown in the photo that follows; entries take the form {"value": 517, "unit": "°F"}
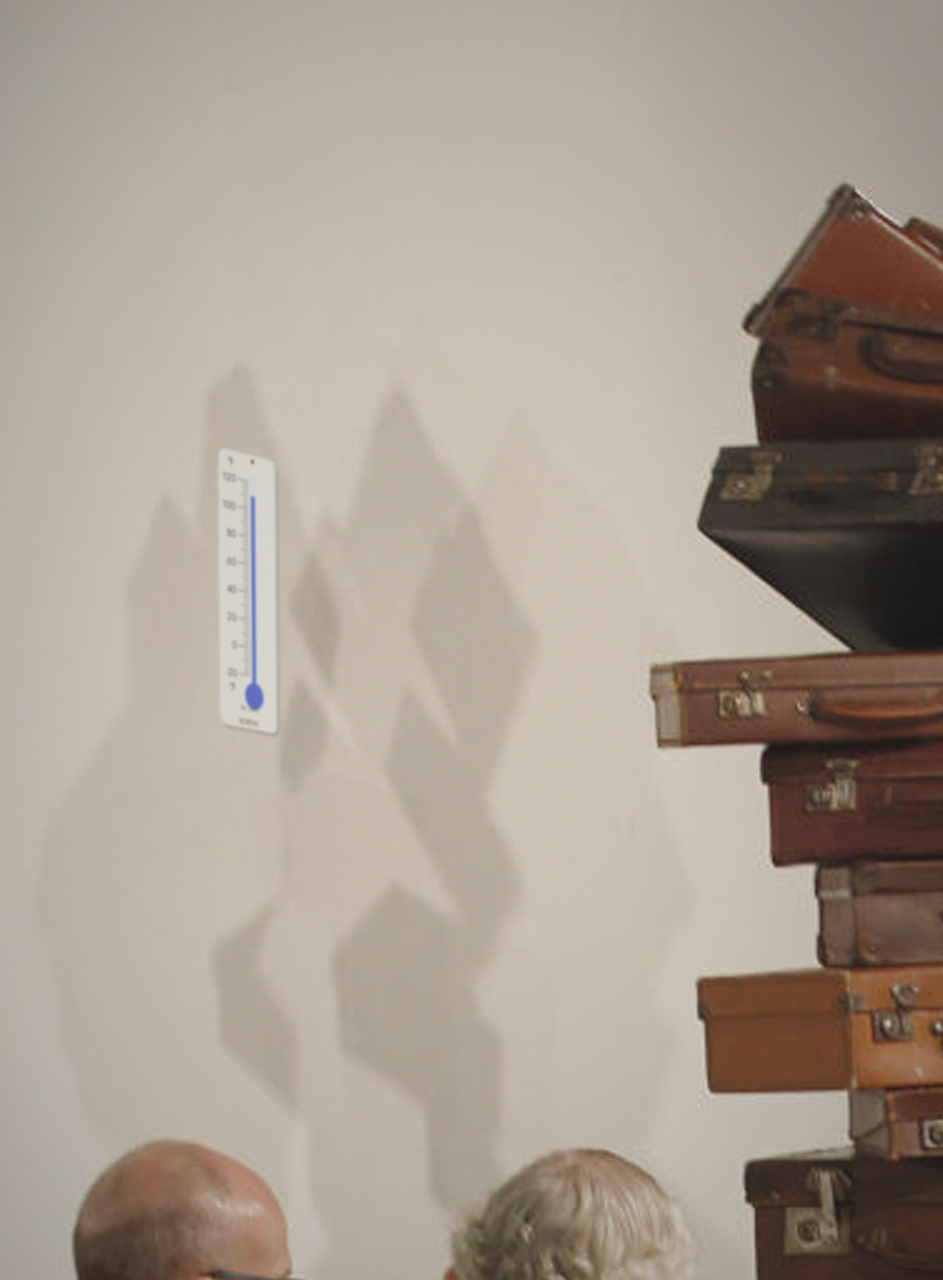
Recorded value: {"value": 110, "unit": "°F"}
